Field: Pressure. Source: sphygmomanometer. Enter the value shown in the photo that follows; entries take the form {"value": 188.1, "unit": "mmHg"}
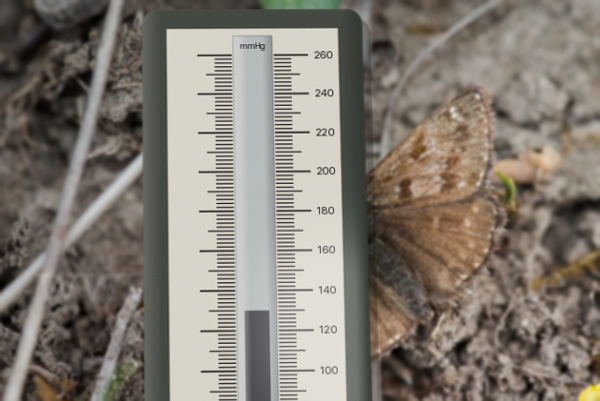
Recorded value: {"value": 130, "unit": "mmHg"}
